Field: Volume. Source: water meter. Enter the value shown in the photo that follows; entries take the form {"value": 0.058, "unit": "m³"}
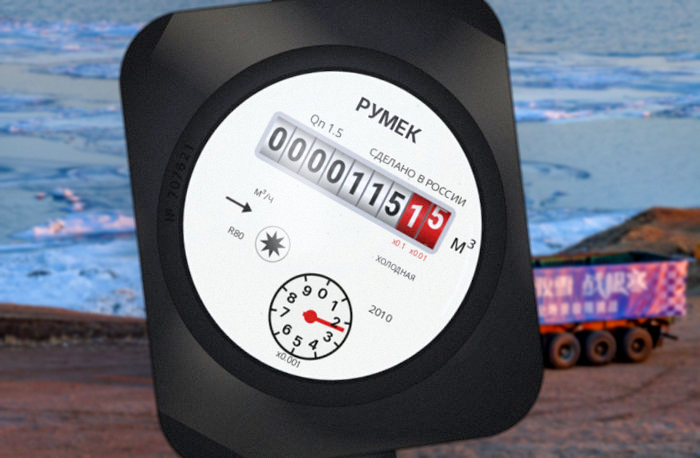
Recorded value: {"value": 115.152, "unit": "m³"}
